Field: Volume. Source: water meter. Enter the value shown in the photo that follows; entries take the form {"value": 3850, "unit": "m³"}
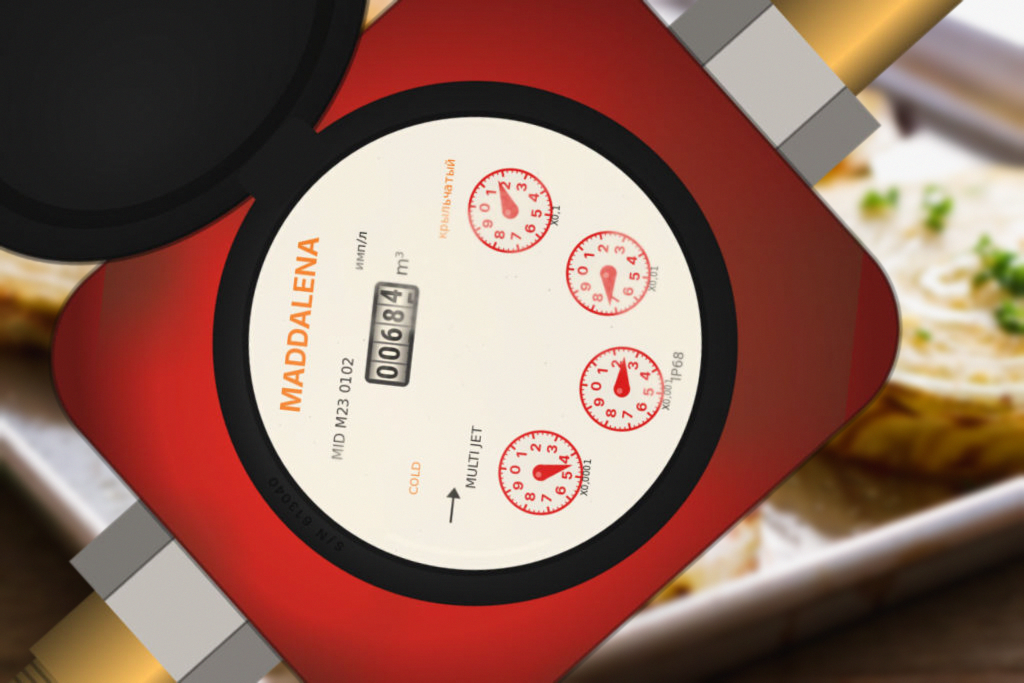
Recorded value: {"value": 684.1724, "unit": "m³"}
